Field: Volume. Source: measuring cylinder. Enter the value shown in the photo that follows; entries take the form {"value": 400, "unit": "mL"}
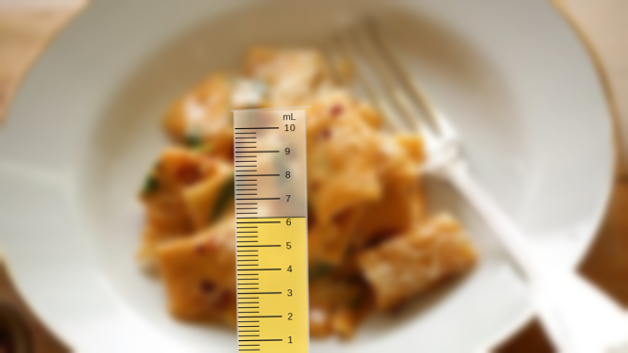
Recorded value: {"value": 6.2, "unit": "mL"}
